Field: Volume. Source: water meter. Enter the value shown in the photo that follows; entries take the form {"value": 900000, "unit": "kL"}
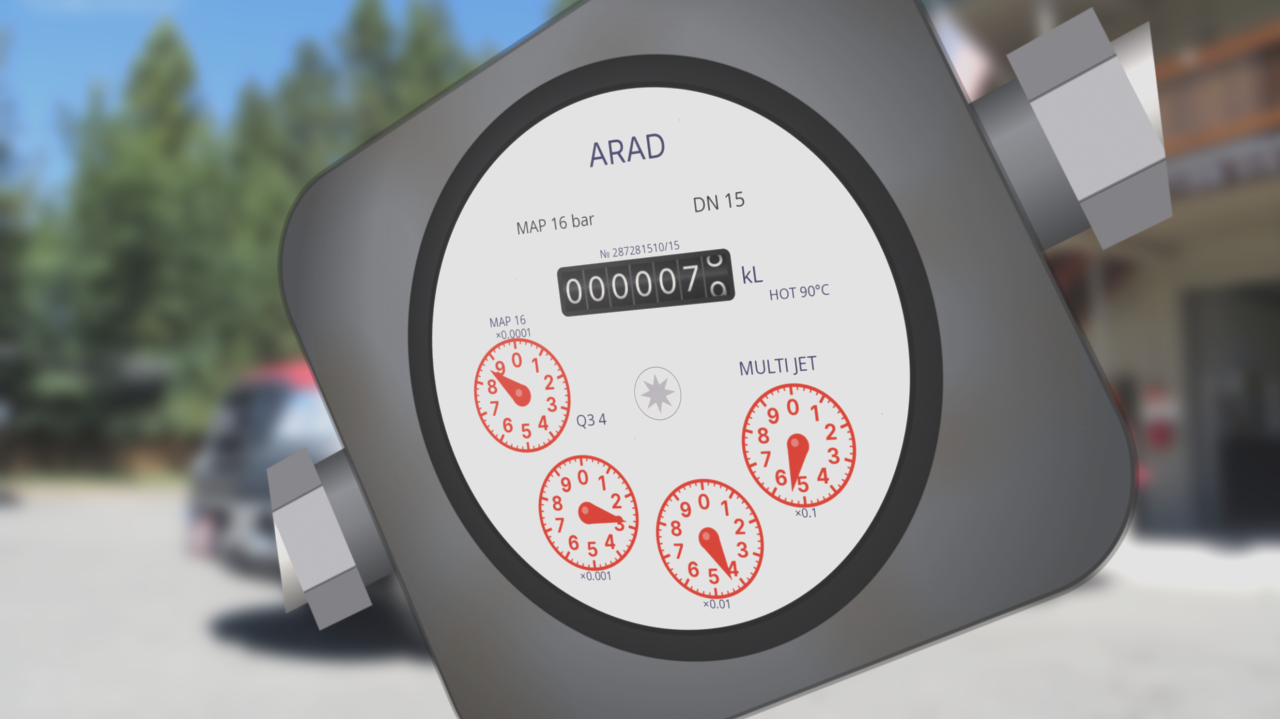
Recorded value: {"value": 78.5428, "unit": "kL"}
